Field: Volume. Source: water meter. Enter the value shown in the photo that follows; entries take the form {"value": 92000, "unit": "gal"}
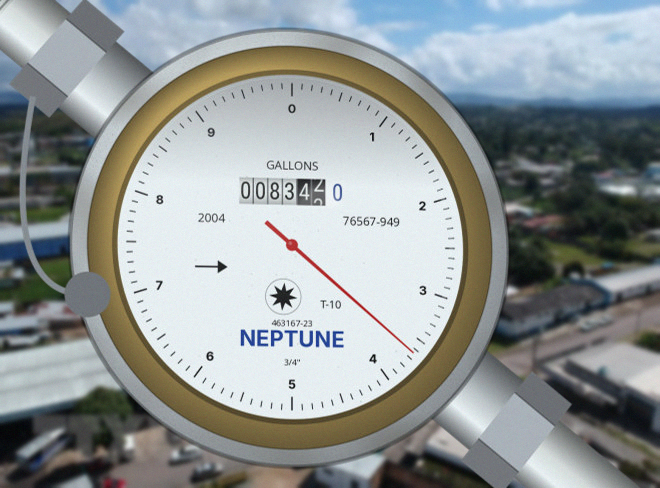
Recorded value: {"value": 83423.6, "unit": "gal"}
